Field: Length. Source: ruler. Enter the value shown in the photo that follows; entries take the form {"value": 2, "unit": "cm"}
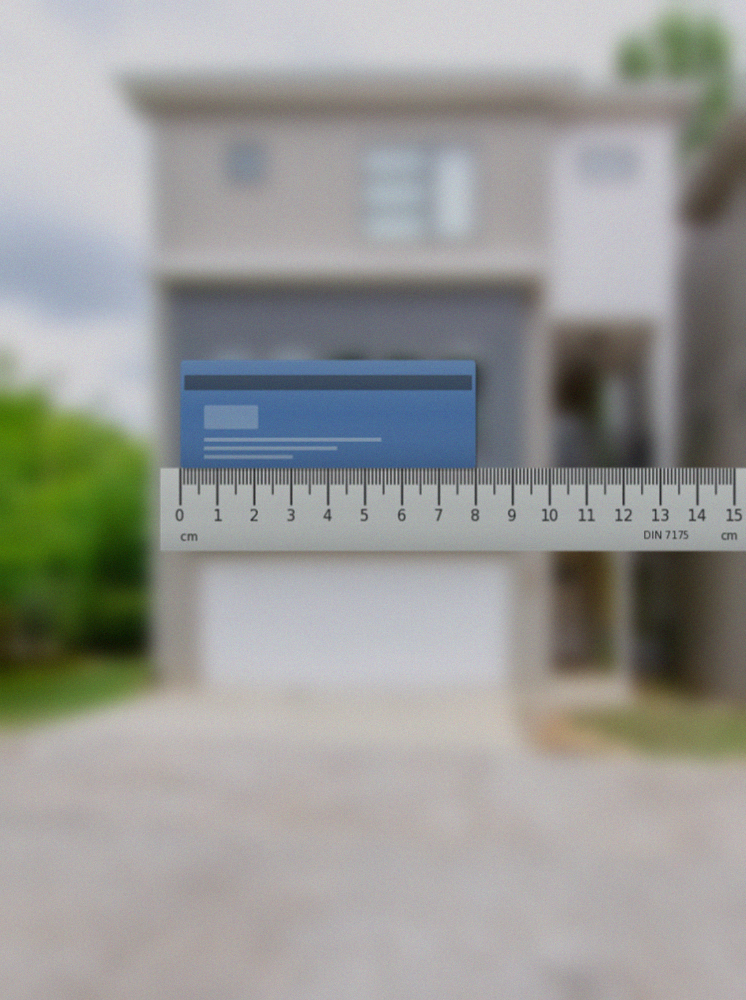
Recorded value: {"value": 8, "unit": "cm"}
